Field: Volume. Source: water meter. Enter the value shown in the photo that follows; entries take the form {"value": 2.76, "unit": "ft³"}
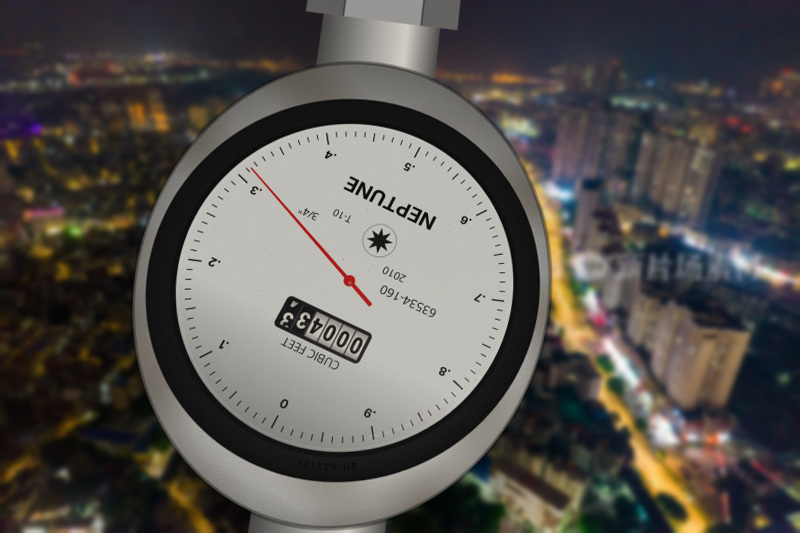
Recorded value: {"value": 433.31, "unit": "ft³"}
